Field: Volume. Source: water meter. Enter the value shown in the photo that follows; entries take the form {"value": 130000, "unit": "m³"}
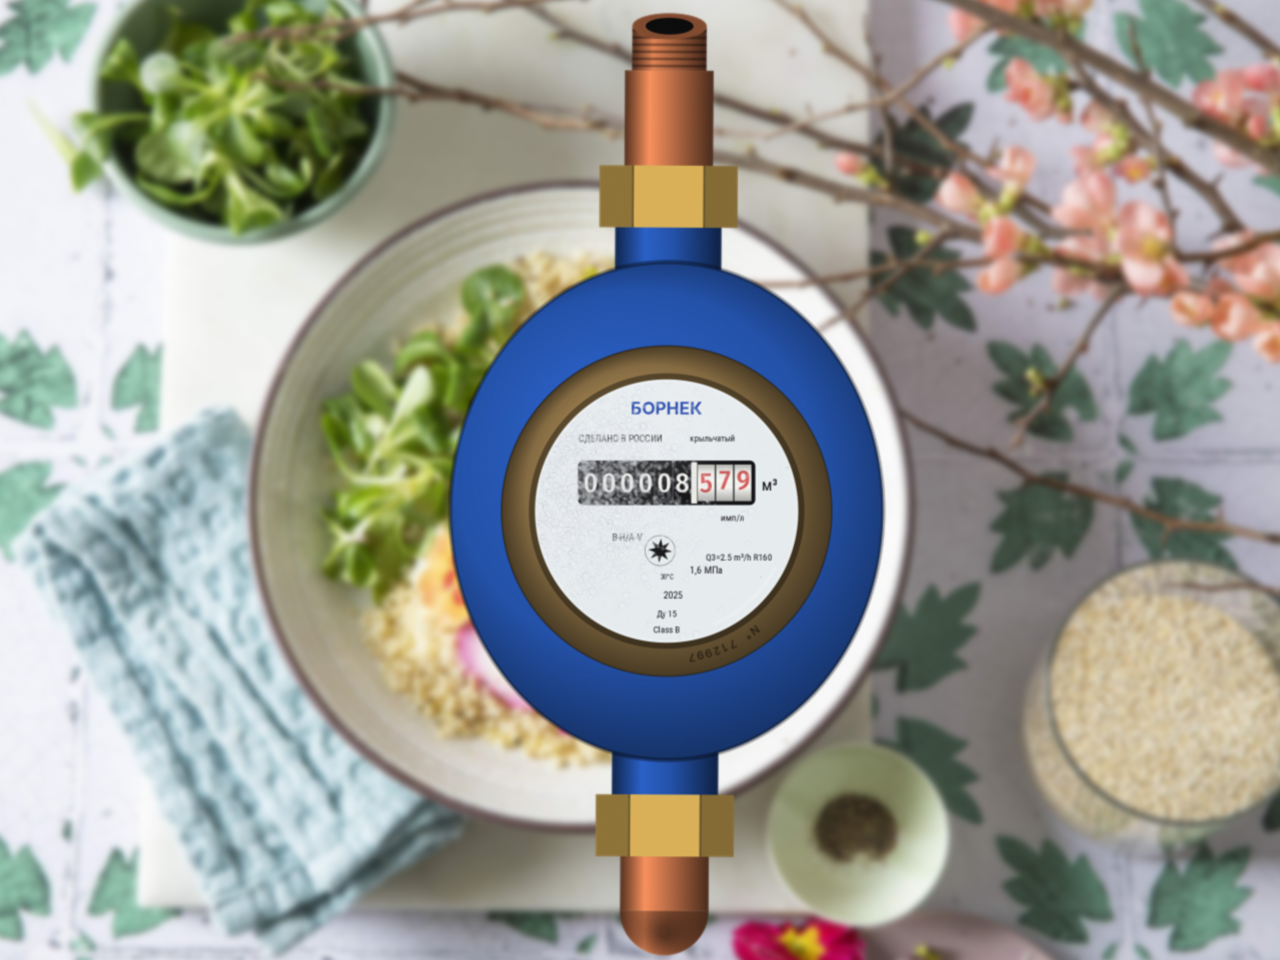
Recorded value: {"value": 8.579, "unit": "m³"}
